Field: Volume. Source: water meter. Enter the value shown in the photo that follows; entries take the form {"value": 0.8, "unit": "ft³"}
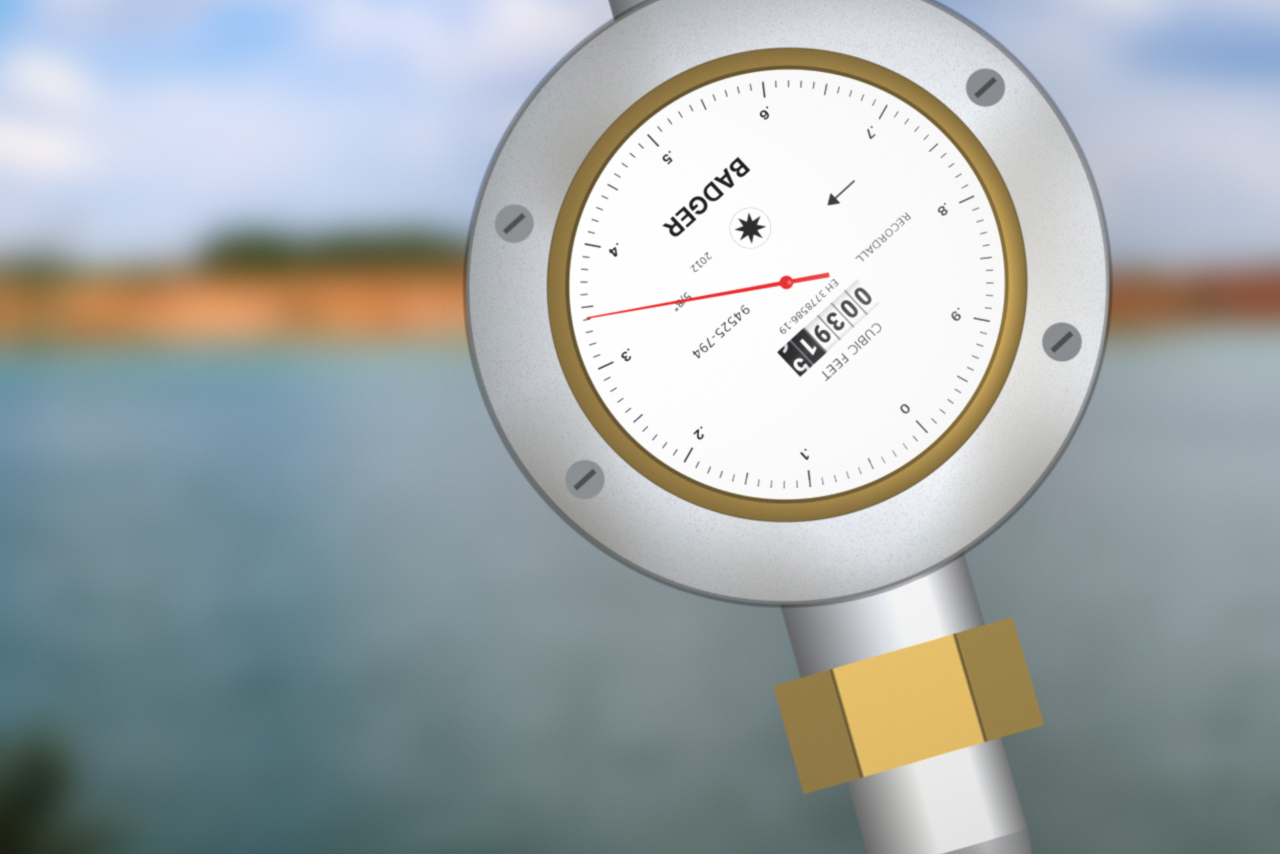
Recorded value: {"value": 3915.34, "unit": "ft³"}
